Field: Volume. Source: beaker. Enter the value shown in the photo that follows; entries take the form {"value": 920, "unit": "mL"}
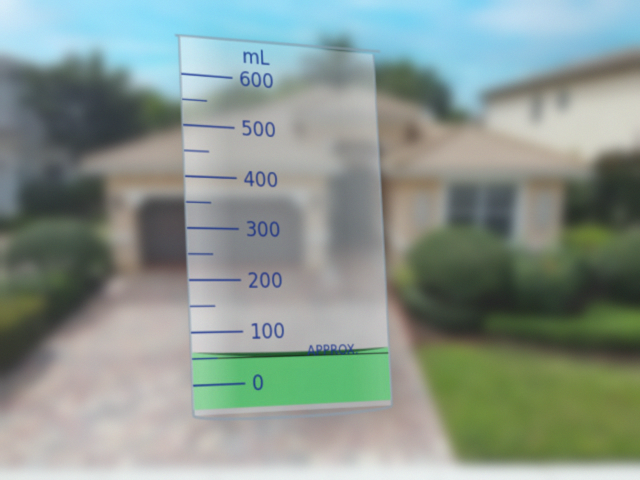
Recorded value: {"value": 50, "unit": "mL"}
